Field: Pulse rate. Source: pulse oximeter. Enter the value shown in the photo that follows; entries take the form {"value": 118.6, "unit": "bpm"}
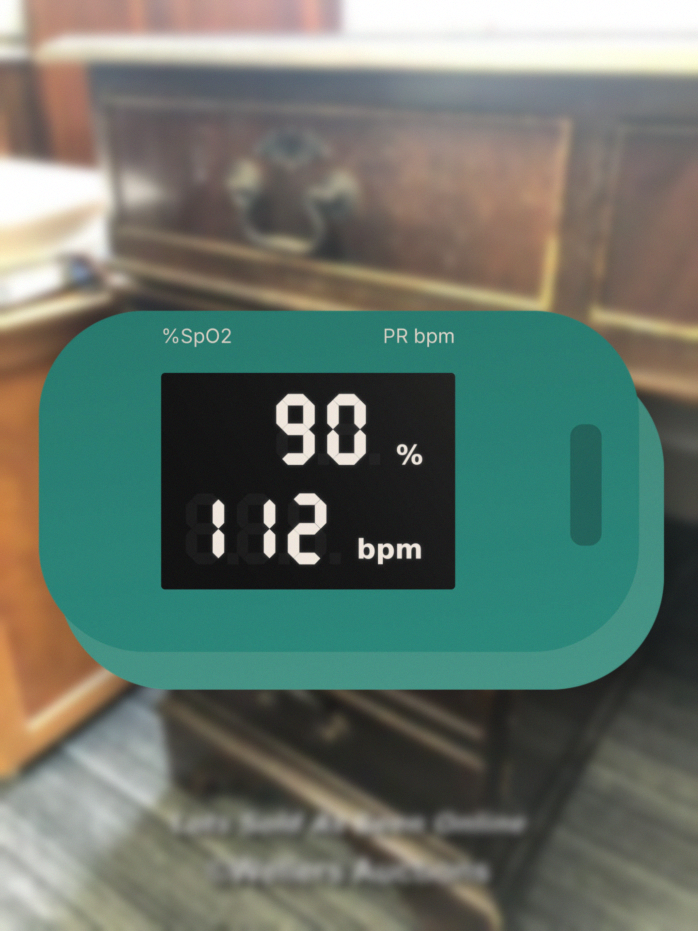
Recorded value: {"value": 112, "unit": "bpm"}
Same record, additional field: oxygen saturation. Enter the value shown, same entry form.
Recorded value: {"value": 90, "unit": "%"}
